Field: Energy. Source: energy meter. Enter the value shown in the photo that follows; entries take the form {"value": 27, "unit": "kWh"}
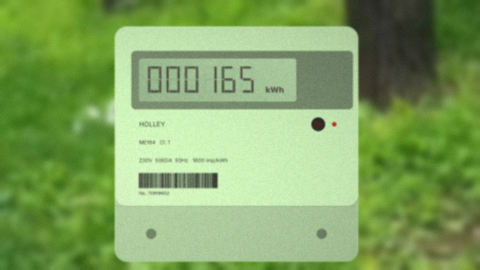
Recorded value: {"value": 165, "unit": "kWh"}
